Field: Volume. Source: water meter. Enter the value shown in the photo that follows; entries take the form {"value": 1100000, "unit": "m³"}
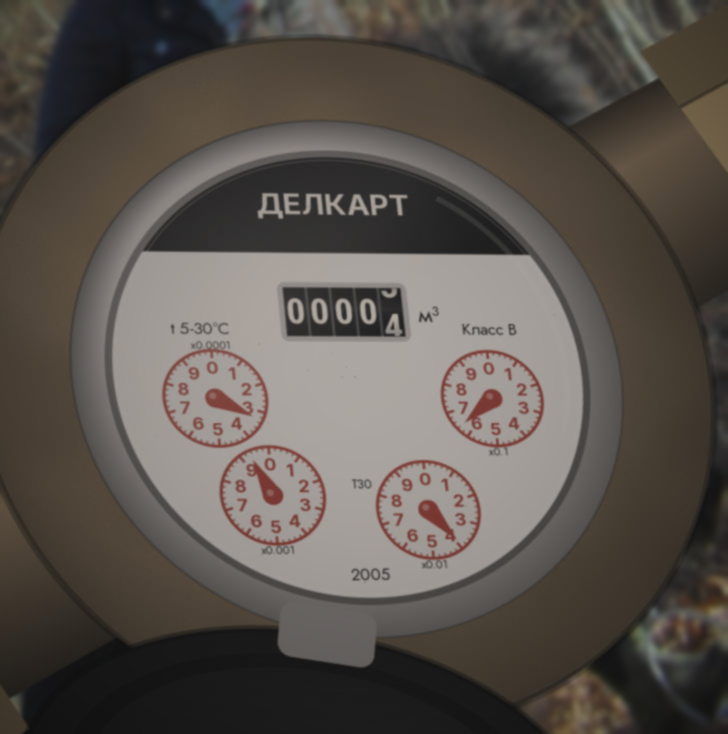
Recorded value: {"value": 3.6393, "unit": "m³"}
